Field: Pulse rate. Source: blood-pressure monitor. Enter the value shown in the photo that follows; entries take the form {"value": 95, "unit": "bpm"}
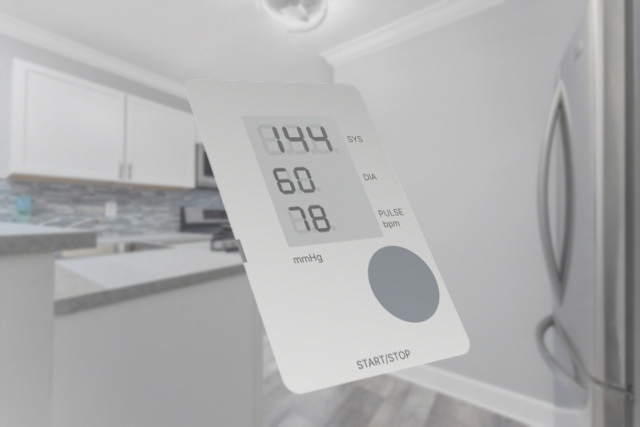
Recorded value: {"value": 78, "unit": "bpm"}
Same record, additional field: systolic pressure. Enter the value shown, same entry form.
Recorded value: {"value": 144, "unit": "mmHg"}
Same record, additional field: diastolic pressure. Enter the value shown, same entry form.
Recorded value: {"value": 60, "unit": "mmHg"}
